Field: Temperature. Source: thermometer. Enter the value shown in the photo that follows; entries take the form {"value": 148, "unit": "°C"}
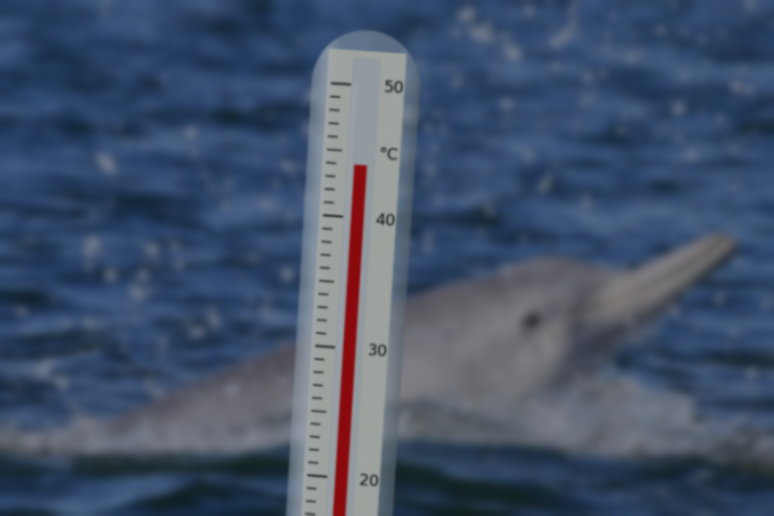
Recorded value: {"value": 44, "unit": "°C"}
